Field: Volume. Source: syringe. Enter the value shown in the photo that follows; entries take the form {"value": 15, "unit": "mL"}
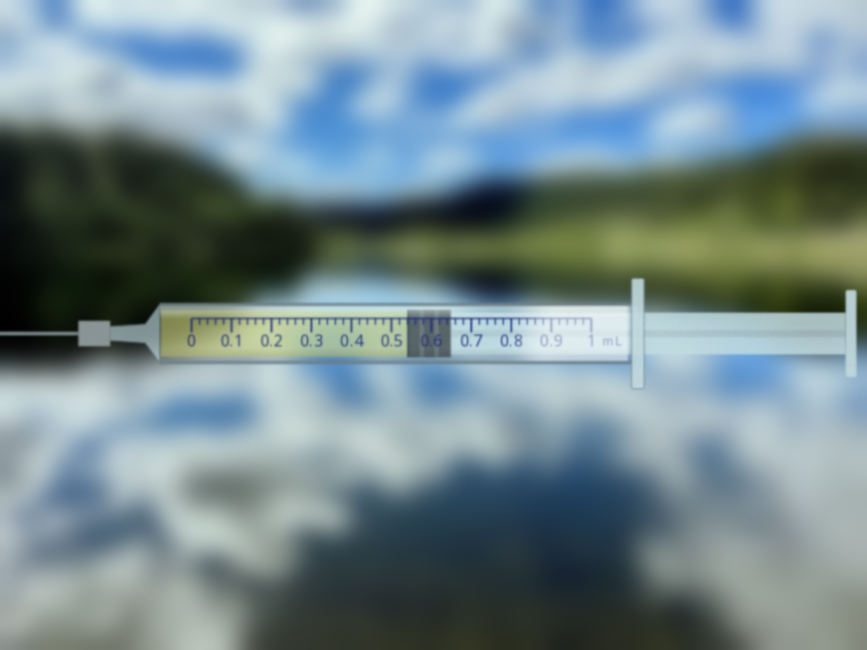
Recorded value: {"value": 0.54, "unit": "mL"}
